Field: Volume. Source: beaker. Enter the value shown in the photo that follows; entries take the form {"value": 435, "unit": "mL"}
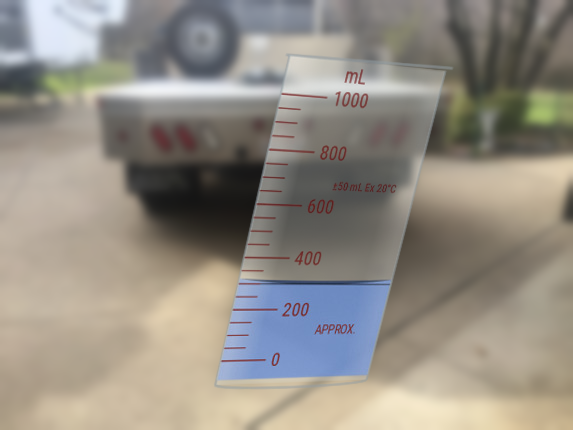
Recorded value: {"value": 300, "unit": "mL"}
